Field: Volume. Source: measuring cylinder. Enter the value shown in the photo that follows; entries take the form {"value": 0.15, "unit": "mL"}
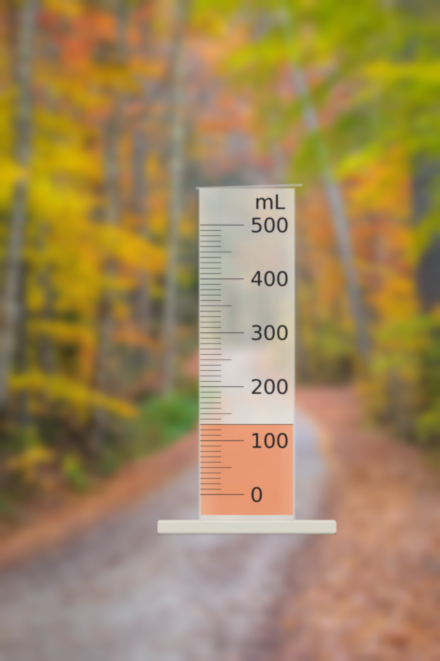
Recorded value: {"value": 130, "unit": "mL"}
